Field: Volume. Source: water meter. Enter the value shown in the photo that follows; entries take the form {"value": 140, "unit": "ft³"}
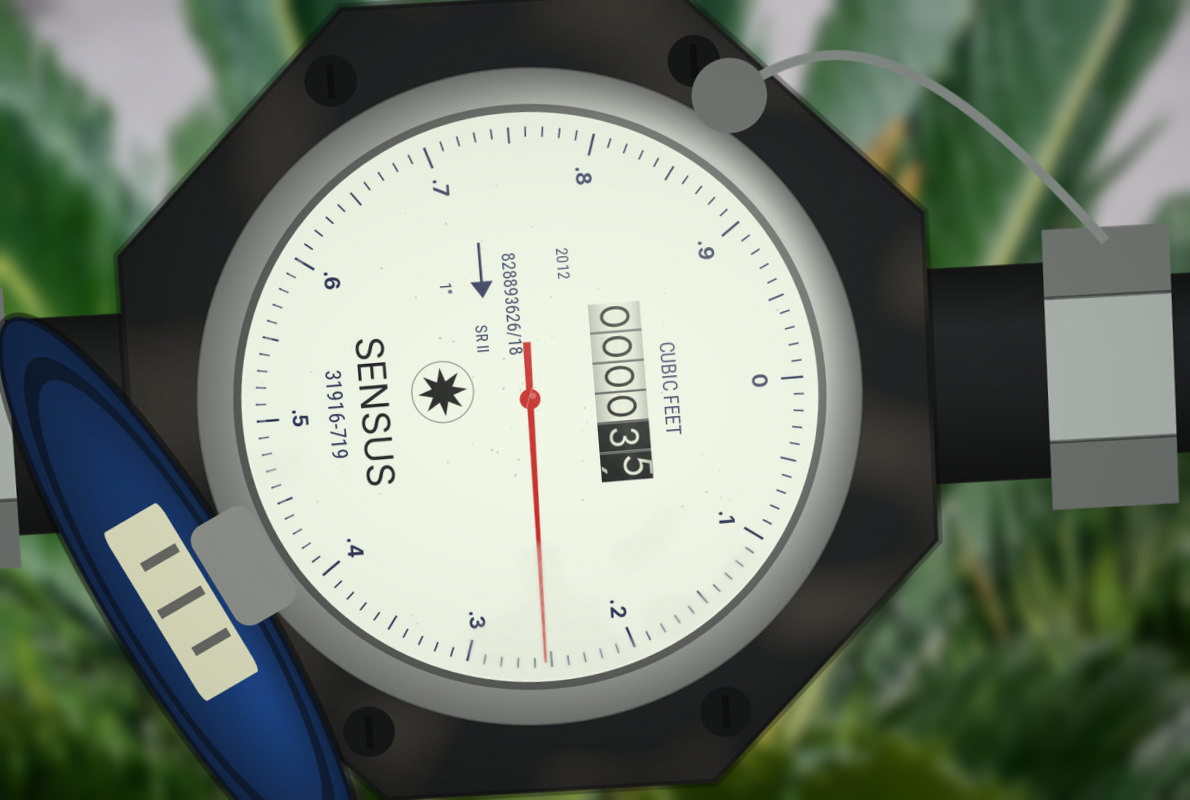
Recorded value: {"value": 35.25, "unit": "ft³"}
